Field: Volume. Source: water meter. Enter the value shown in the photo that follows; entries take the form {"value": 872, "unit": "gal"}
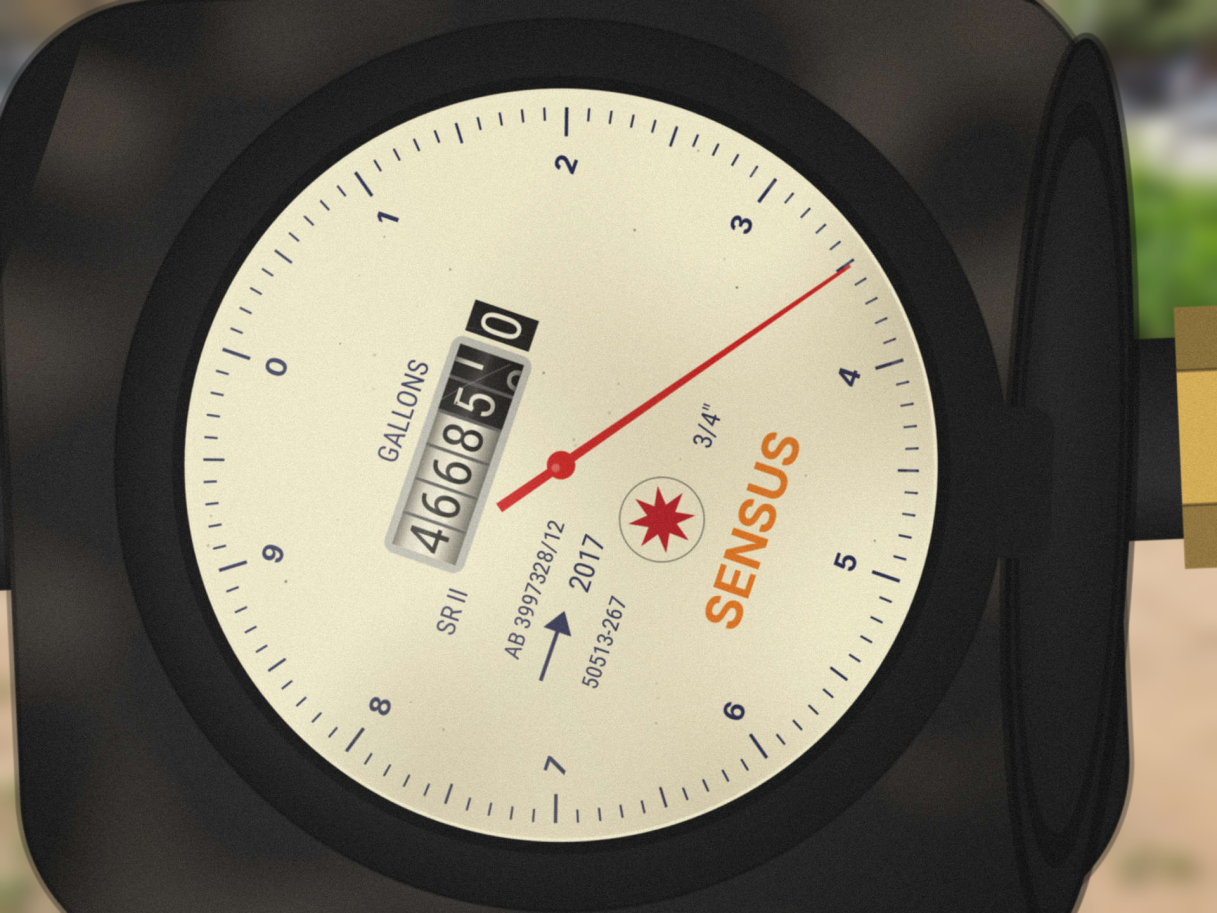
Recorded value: {"value": 4668513.5, "unit": "gal"}
